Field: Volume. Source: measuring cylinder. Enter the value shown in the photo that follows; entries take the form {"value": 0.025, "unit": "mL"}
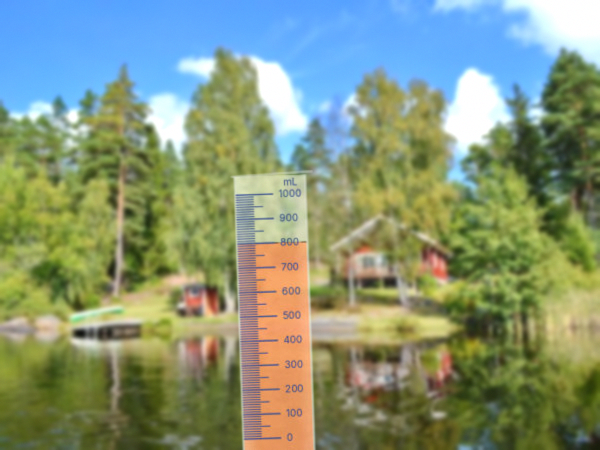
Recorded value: {"value": 800, "unit": "mL"}
